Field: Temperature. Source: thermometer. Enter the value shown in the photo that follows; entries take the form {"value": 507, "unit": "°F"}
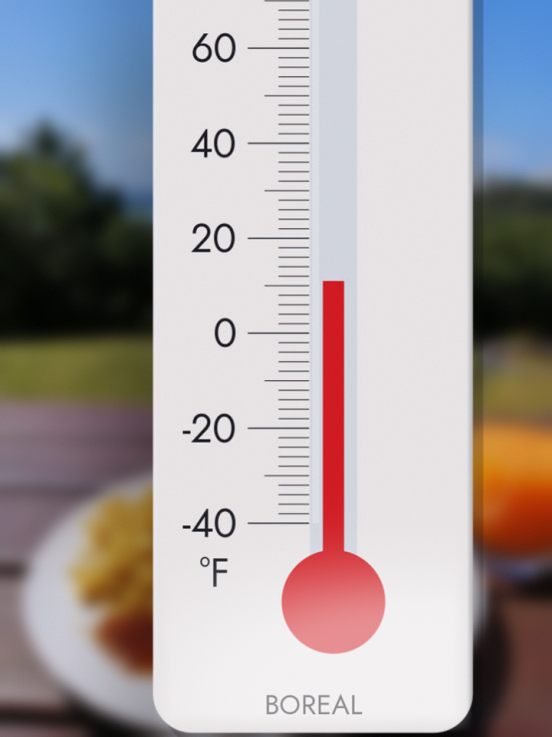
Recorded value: {"value": 11, "unit": "°F"}
